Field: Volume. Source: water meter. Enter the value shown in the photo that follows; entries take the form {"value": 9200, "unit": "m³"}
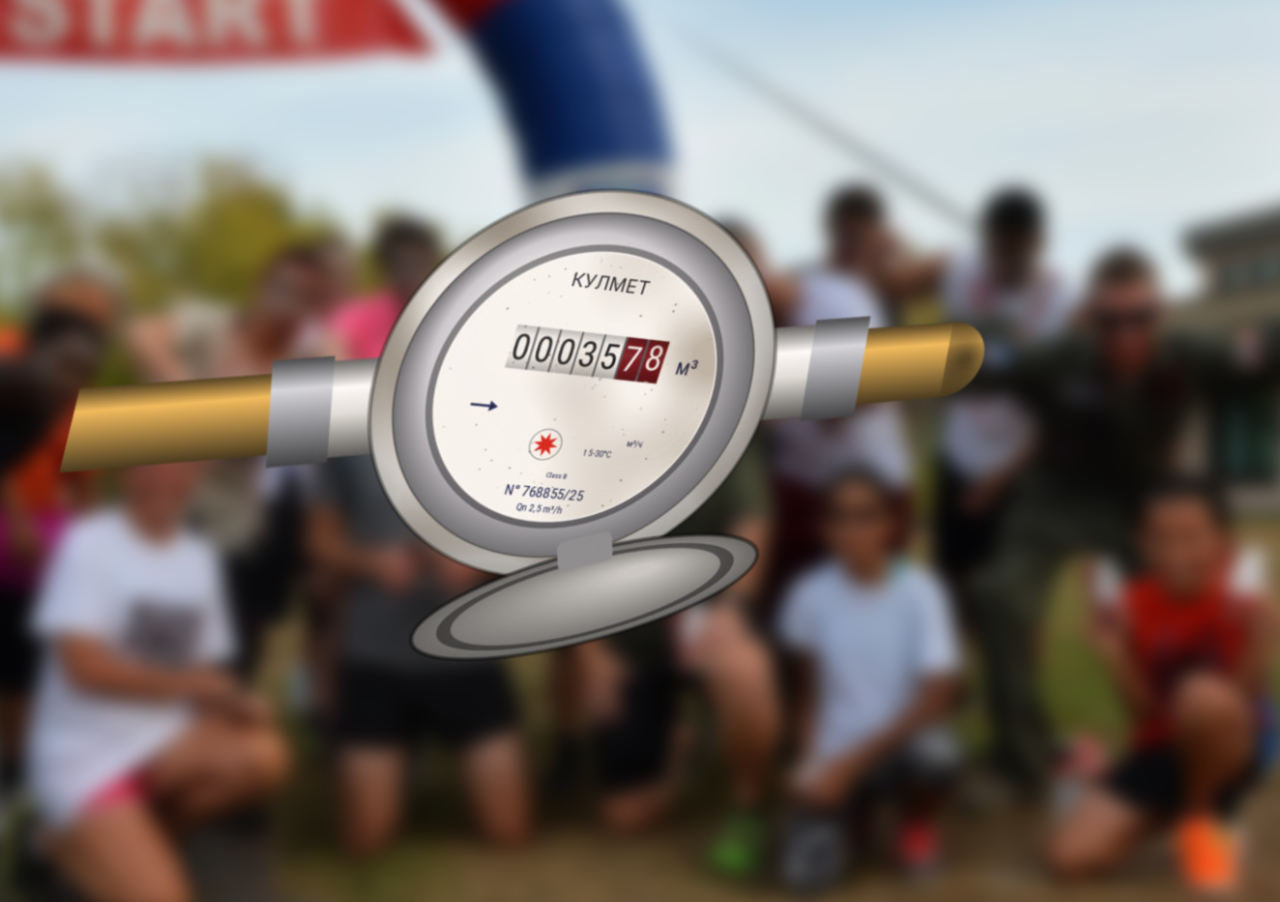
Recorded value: {"value": 35.78, "unit": "m³"}
